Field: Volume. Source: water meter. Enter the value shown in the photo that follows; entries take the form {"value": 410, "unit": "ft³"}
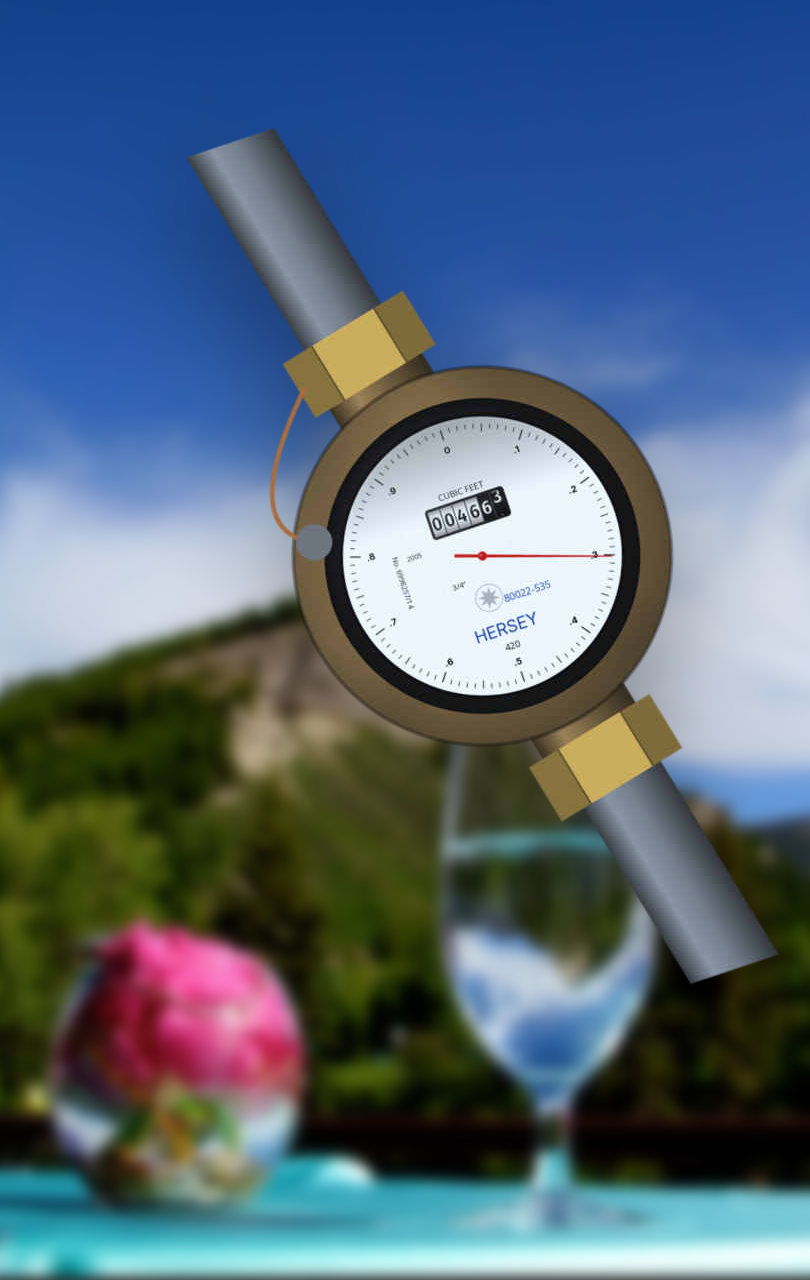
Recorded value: {"value": 4663.30, "unit": "ft³"}
